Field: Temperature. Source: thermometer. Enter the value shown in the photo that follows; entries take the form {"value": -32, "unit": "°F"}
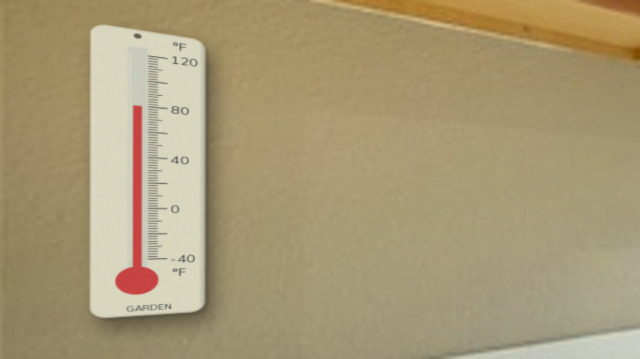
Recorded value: {"value": 80, "unit": "°F"}
